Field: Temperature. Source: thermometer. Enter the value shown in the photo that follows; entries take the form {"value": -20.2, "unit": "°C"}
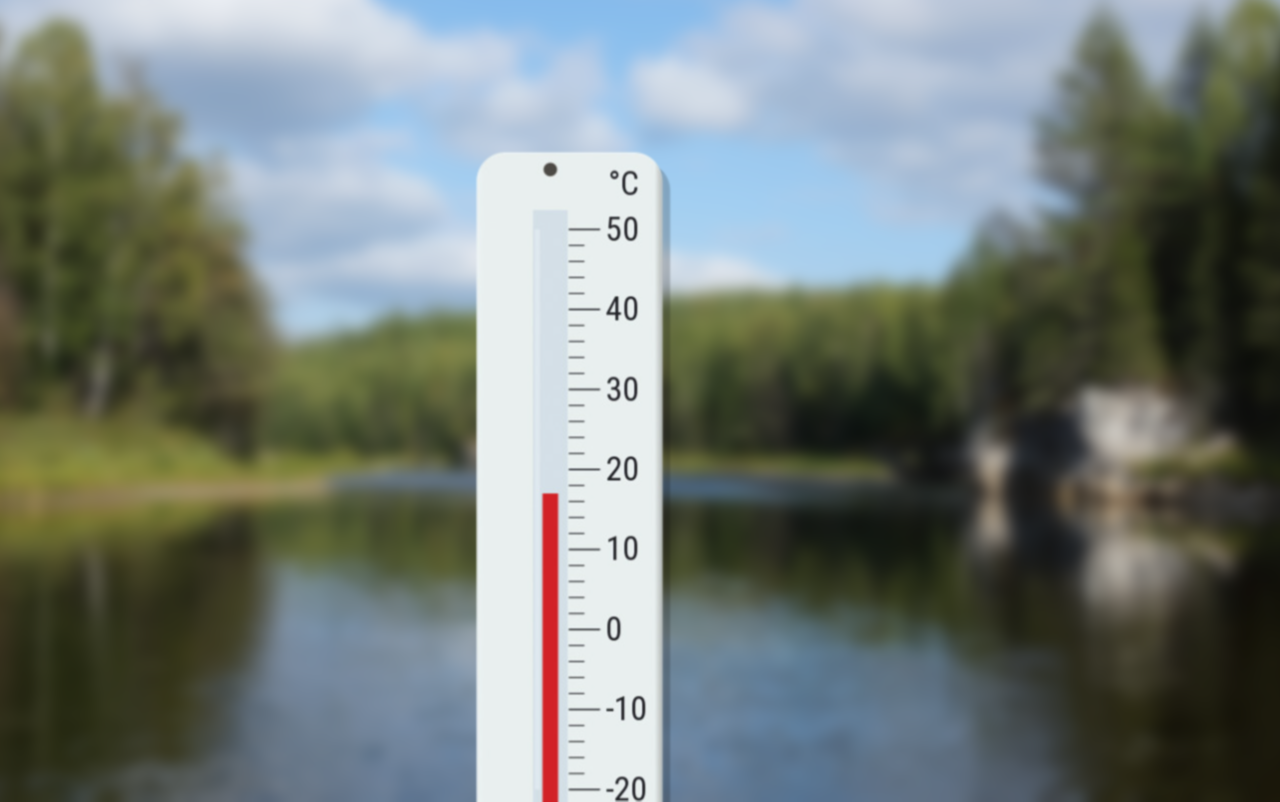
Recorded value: {"value": 17, "unit": "°C"}
